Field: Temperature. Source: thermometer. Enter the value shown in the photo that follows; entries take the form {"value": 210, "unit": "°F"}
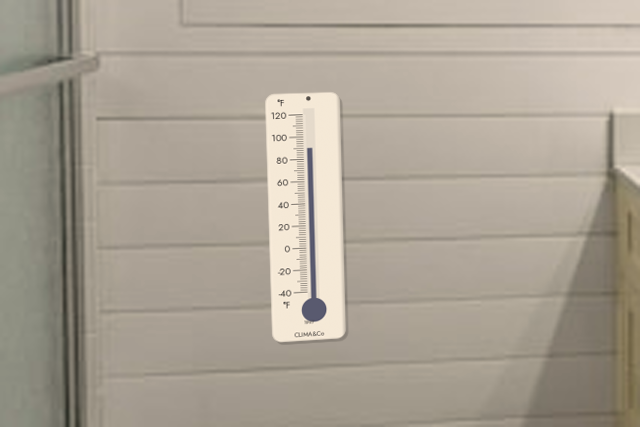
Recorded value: {"value": 90, "unit": "°F"}
